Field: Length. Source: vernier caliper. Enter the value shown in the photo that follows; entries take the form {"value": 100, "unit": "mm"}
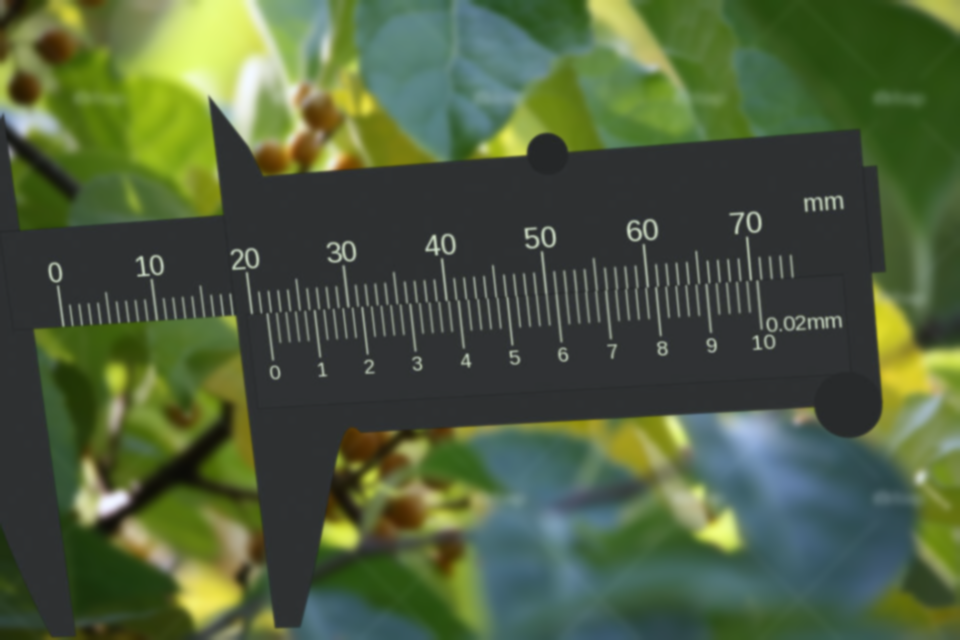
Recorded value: {"value": 21.6, "unit": "mm"}
